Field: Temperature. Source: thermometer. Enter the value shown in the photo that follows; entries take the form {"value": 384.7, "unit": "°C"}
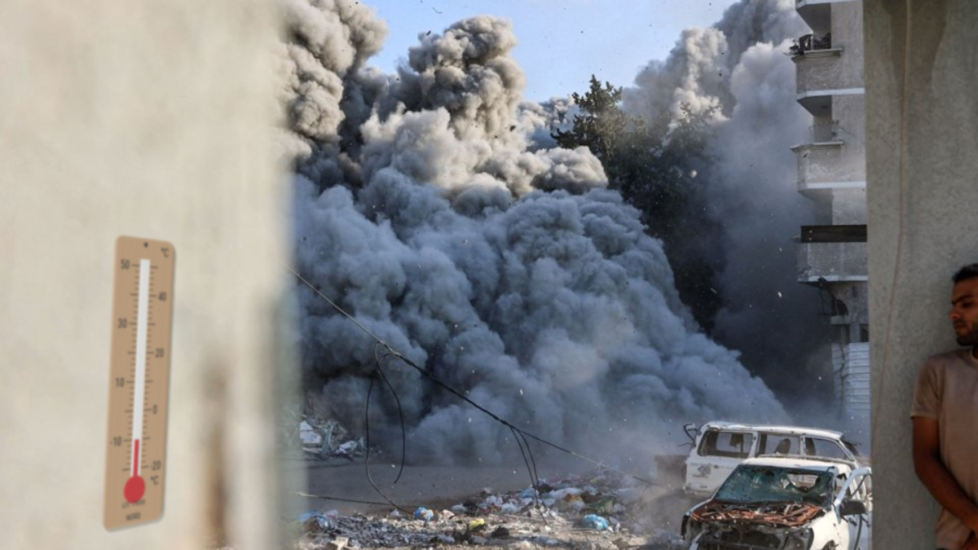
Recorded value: {"value": -10, "unit": "°C"}
